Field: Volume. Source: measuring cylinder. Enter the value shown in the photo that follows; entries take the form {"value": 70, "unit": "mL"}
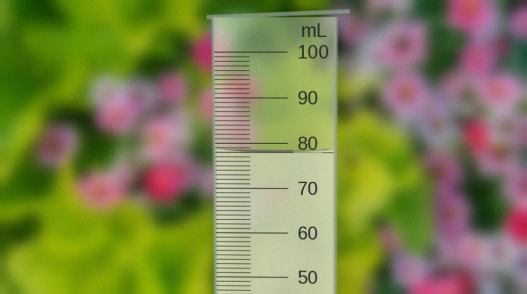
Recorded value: {"value": 78, "unit": "mL"}
